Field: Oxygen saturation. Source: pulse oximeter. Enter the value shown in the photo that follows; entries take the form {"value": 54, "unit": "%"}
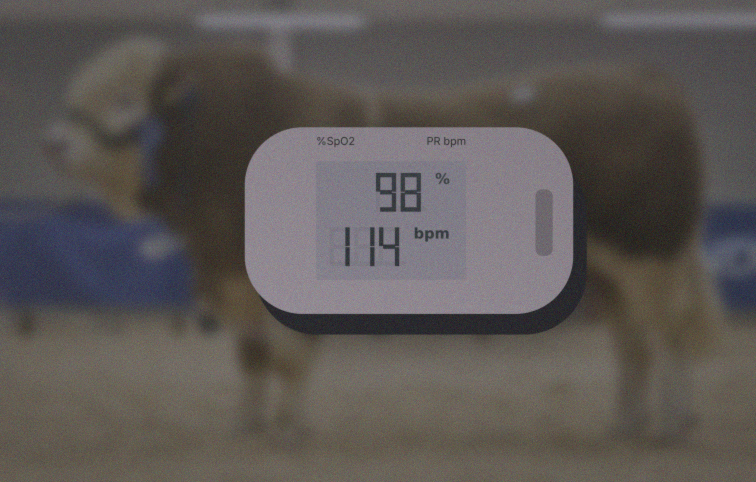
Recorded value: {"value": 98, "unit": "%"}
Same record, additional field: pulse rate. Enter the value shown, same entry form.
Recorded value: {"value": 114, "unit": "bpm"}
